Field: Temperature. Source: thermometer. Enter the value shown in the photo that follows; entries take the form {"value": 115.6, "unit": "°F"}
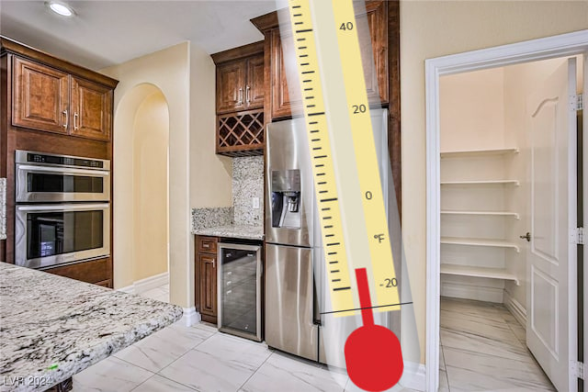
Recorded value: {"value": -16, "unit": "°F"}
